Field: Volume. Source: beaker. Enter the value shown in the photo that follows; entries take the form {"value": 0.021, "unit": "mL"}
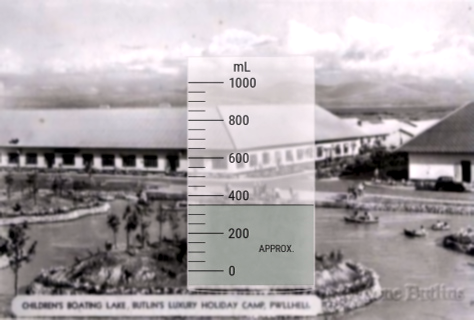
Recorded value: {"value": 350, "unit": "mL"}
